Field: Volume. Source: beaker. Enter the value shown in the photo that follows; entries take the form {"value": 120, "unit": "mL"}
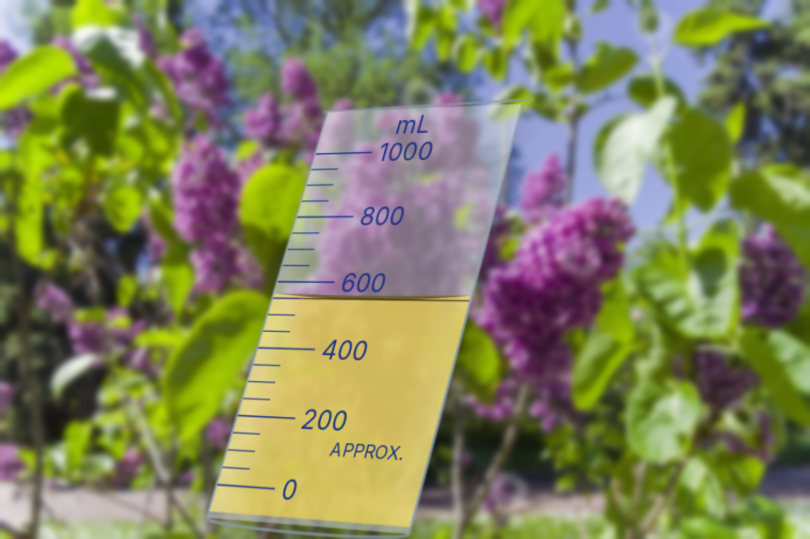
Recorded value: {"value": 550, "unit": "mL"}
